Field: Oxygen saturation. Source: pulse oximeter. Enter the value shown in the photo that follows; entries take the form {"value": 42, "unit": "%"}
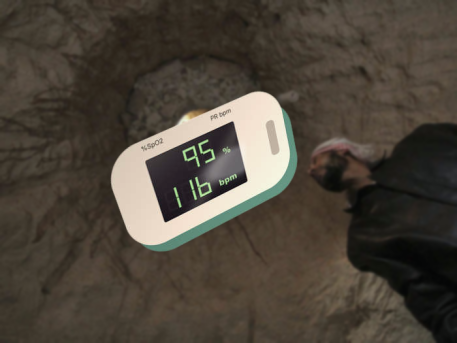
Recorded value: {"value": 95, "unit": "%"}
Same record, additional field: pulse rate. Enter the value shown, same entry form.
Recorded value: {"value": 116, "unit": "bpm"}
